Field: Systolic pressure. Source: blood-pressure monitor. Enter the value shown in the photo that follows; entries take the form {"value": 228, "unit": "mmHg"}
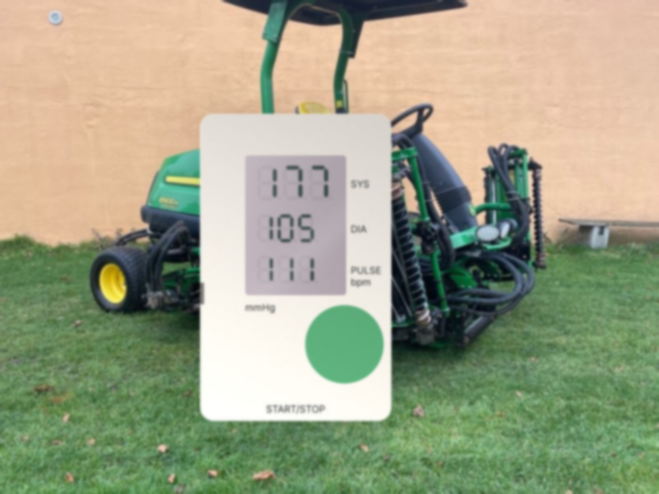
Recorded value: {"value": 177, "unit": "mmHg"}
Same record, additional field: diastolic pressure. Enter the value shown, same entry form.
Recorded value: {"value": 105, "unit": "mmHg"}
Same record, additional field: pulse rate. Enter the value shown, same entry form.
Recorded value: {"value": 111, "unit": "bpm"}
